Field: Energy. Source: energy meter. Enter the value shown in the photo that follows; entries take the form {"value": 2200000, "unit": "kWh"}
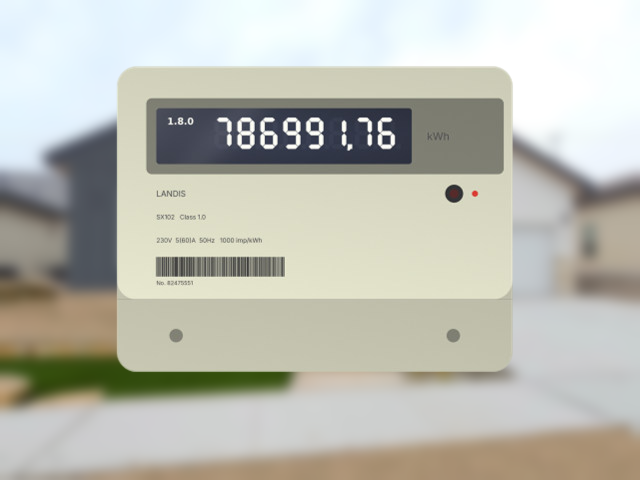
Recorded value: {"value": 786991.76, "unit": "kWh"}
